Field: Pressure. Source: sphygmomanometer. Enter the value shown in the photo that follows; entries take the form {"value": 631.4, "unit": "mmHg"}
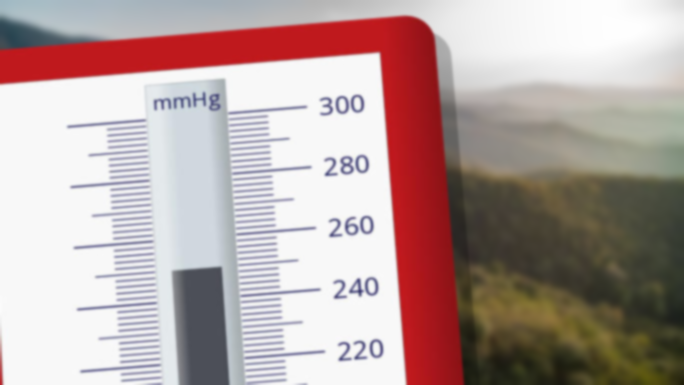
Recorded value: {"value": 250, "unit": "mmHg"}
